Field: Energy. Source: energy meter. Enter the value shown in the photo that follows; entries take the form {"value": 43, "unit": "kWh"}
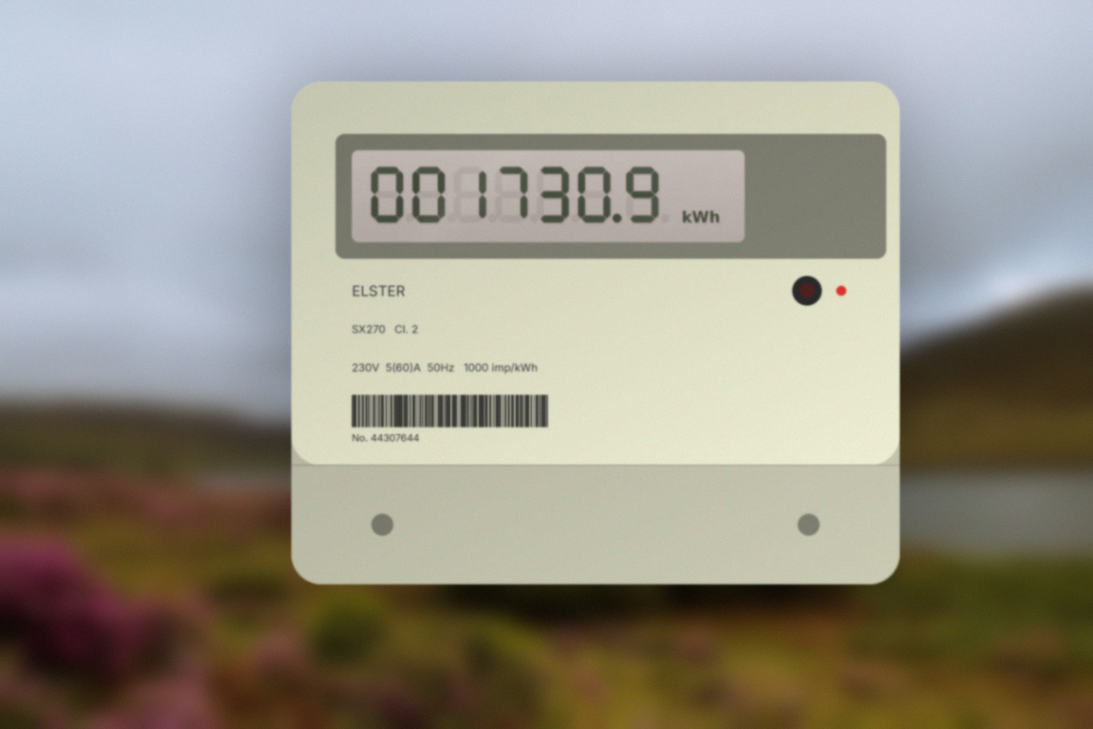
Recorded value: {"value": 1730.9, "unit": "kWh"}
